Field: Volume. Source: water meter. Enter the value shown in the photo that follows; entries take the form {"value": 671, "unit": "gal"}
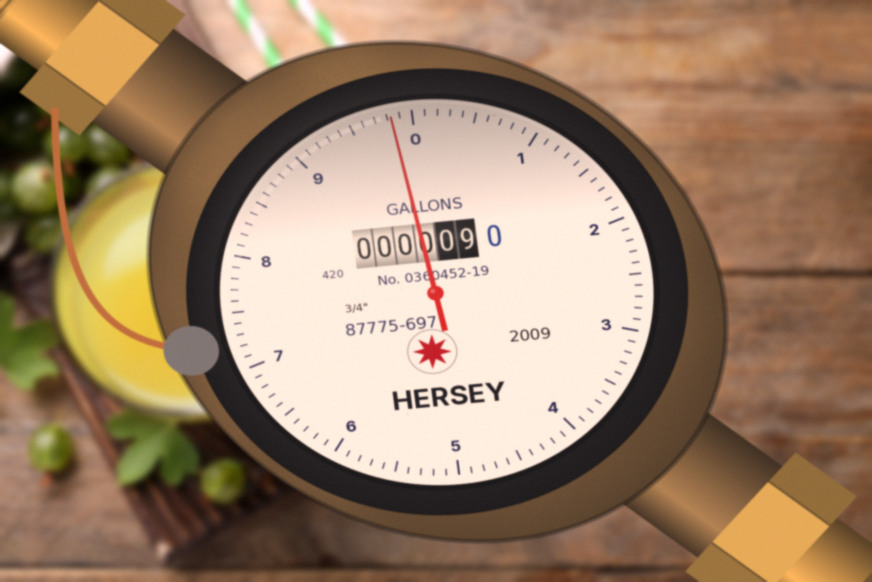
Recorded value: {"value": 89.8, "unit": "gal"}
